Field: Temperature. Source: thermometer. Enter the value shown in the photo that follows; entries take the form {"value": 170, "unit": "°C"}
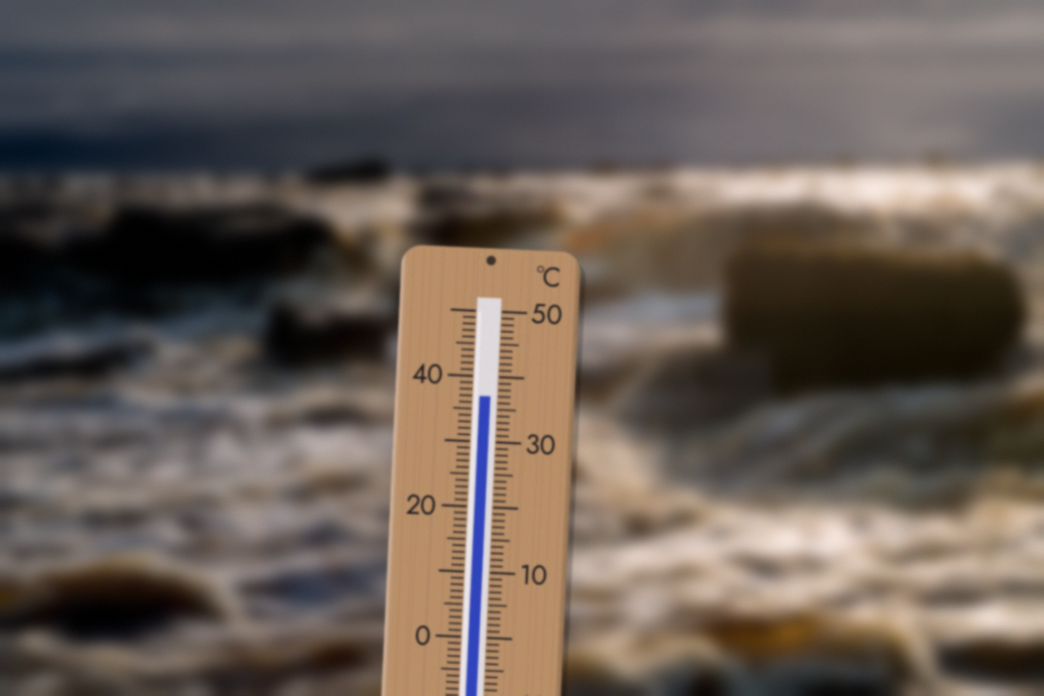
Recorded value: {"value": 37, "unit": "°C"}
